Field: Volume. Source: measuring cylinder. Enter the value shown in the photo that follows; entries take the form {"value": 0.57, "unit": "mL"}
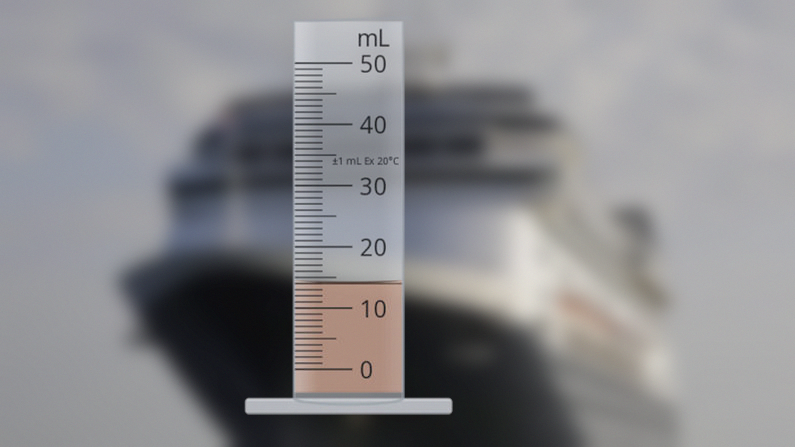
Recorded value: {"value": 14, "unit": "mL"}
